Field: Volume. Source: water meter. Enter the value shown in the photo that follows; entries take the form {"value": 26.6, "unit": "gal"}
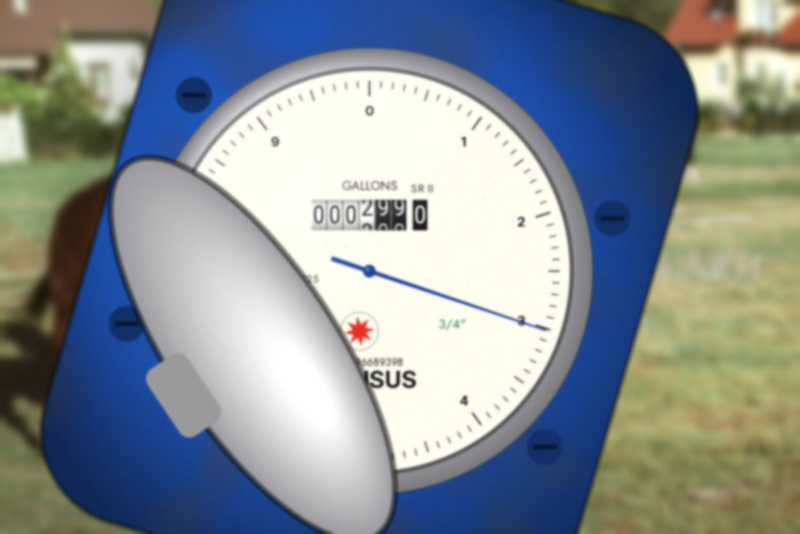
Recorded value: {"value": 2993.0, "unit": "gal"}
